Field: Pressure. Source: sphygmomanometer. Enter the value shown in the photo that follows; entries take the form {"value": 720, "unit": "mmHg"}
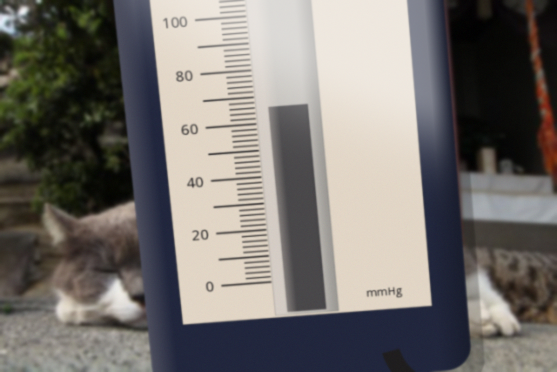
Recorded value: {"value": 66, "unit": "mmHg"}
